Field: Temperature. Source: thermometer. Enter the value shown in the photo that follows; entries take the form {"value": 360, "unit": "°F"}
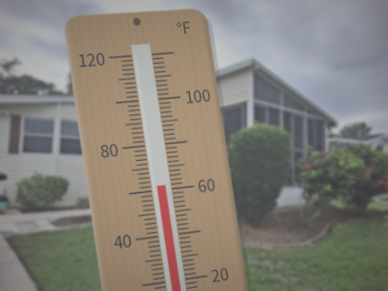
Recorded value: {"value": 62, "unit": "°F"}
